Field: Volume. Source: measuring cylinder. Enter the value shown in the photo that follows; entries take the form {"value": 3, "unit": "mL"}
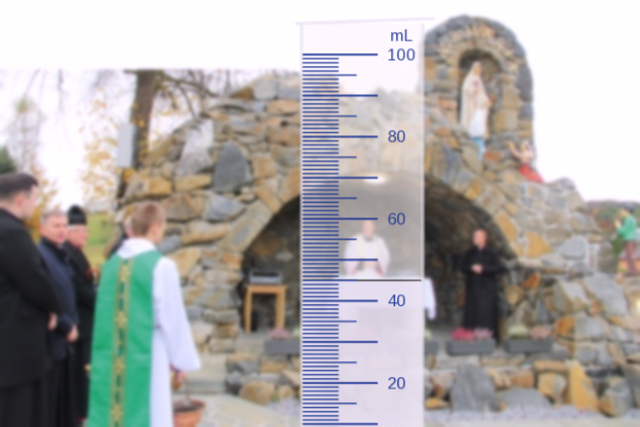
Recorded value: {"value": 45, "unit": "mL"}
